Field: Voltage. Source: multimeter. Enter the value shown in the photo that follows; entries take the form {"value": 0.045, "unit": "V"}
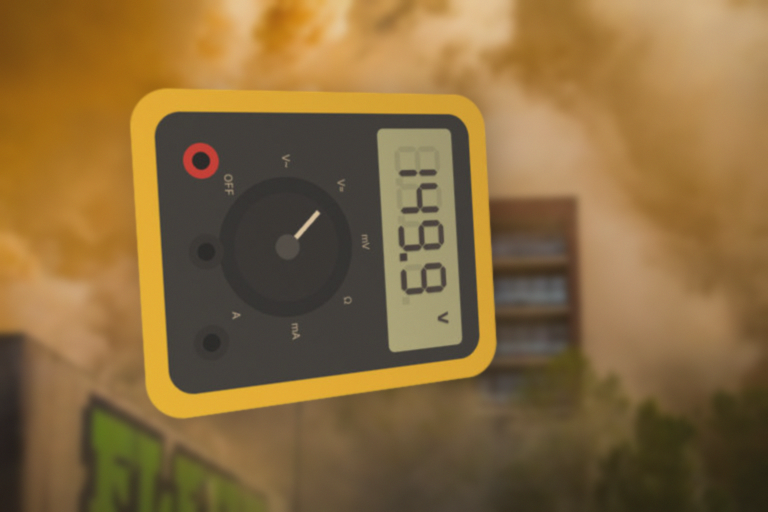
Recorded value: {"value": 149.9, "unit": "V"}
